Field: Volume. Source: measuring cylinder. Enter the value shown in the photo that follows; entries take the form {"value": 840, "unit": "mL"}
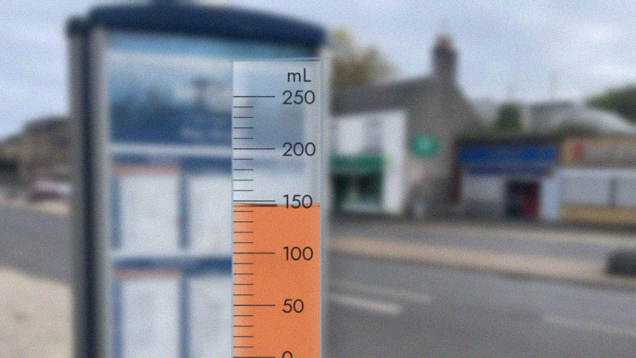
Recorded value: {"value": 145, "unit": "mL"}
